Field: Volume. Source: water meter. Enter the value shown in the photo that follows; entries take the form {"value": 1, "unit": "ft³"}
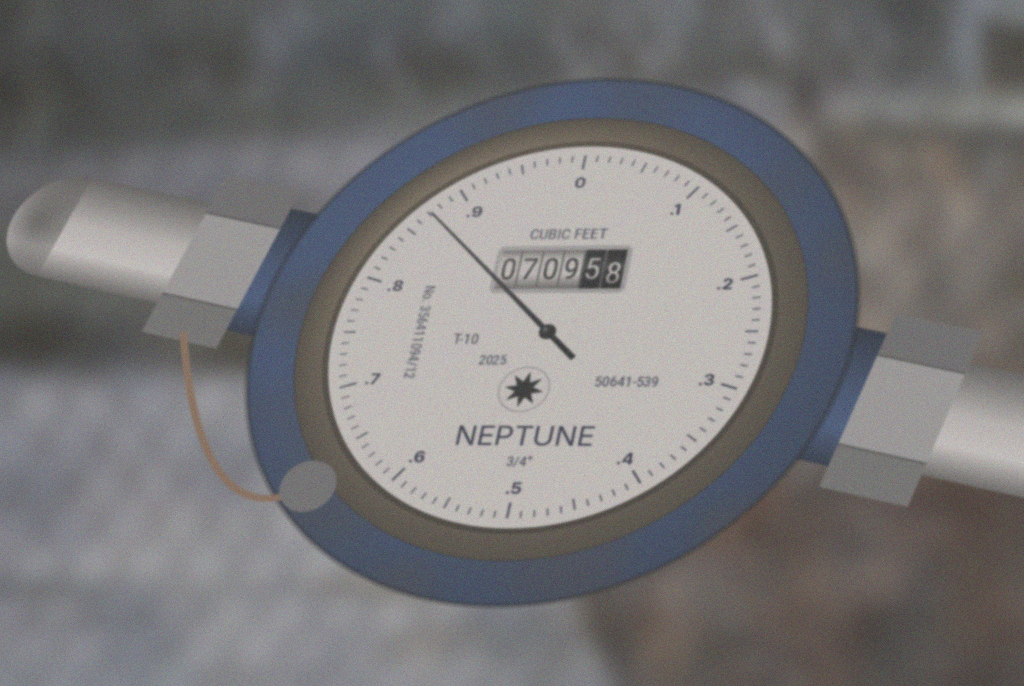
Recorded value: {"value": 70957.87, "unit": "ft³"}
